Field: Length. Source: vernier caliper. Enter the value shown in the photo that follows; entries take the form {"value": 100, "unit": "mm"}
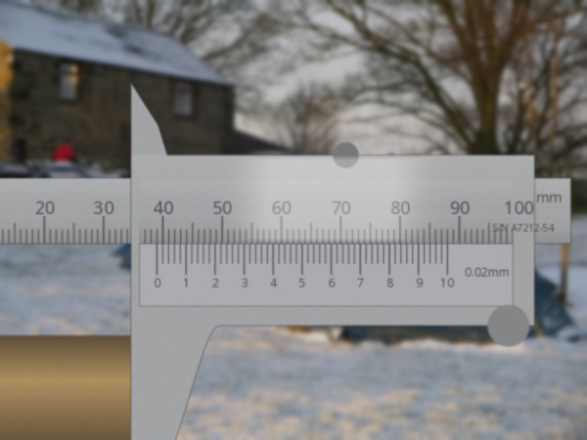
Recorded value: {"value": 39.0, "unit": "mm"}
